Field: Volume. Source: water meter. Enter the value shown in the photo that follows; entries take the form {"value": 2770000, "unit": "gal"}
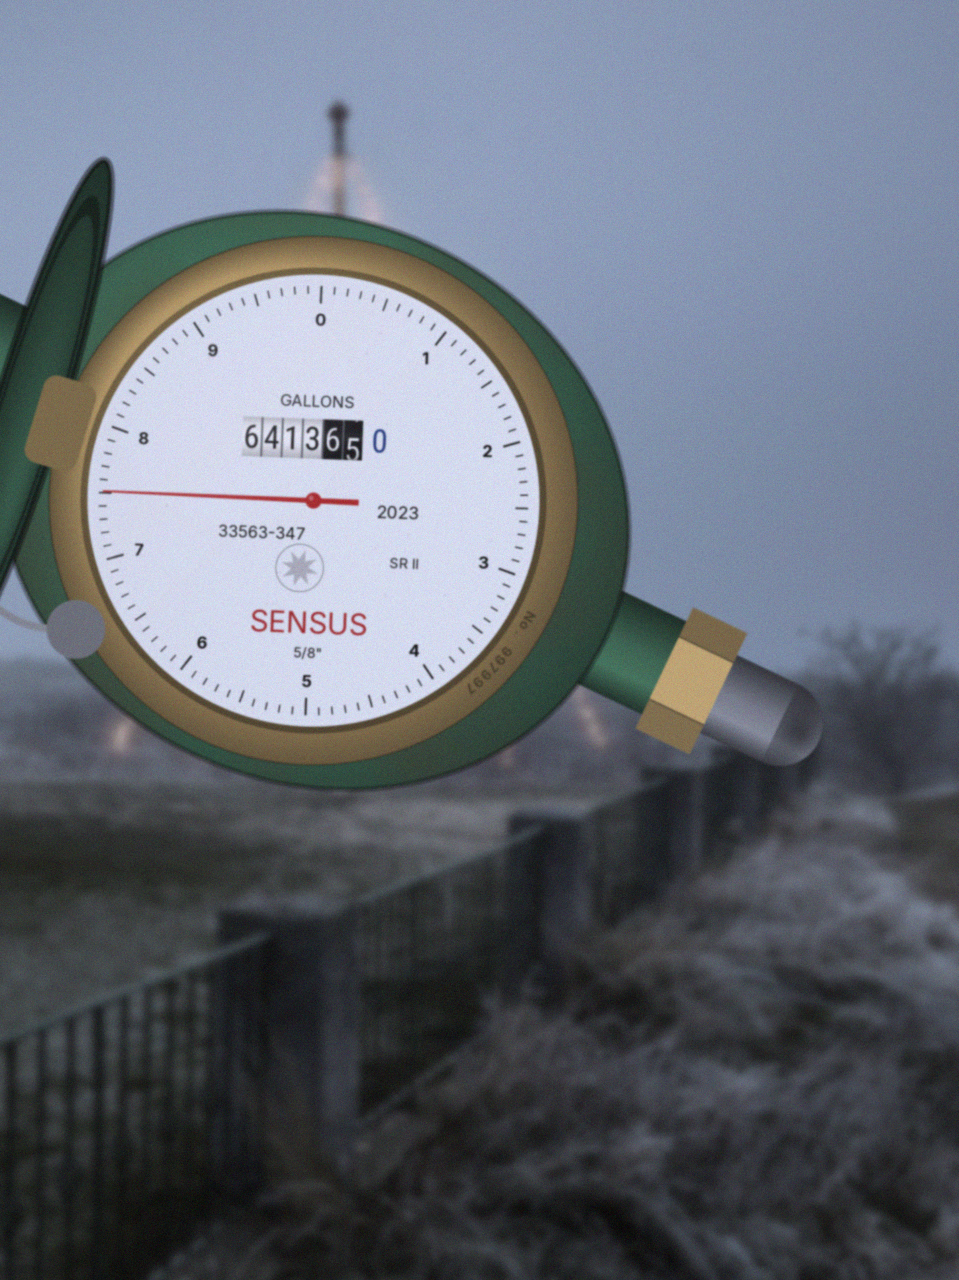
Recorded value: {"value": 6413647.5, "unit": "gal"}
